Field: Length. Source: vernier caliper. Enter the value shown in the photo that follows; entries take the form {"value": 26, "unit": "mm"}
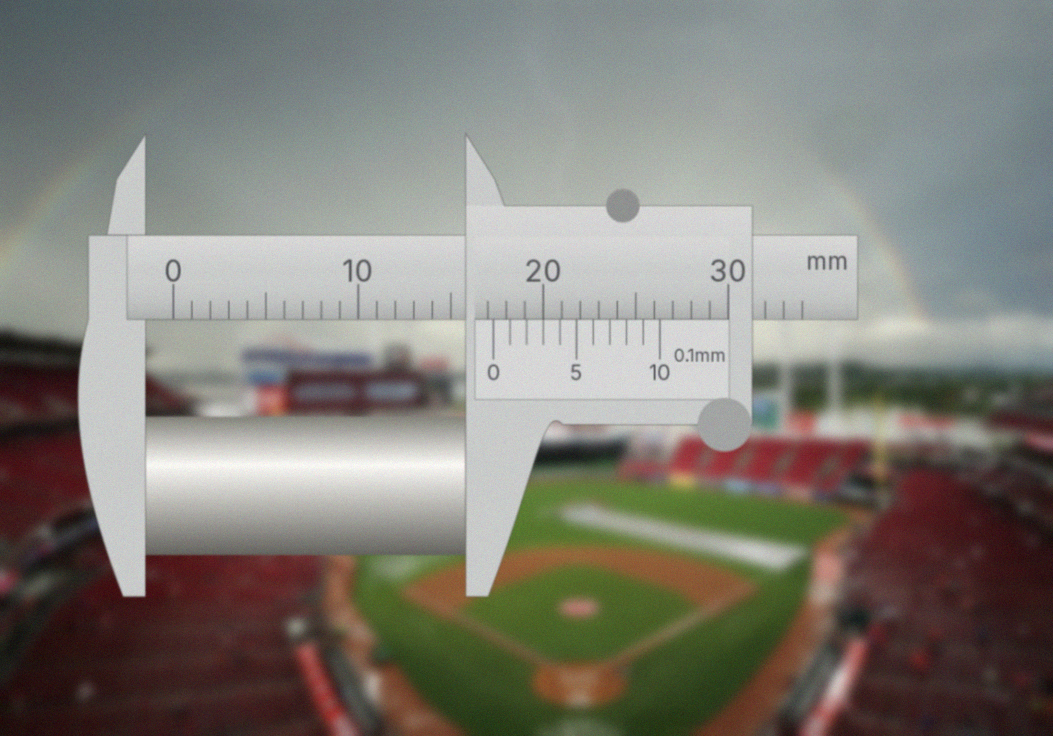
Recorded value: {"value": 17.3, "unit": "mm"}
